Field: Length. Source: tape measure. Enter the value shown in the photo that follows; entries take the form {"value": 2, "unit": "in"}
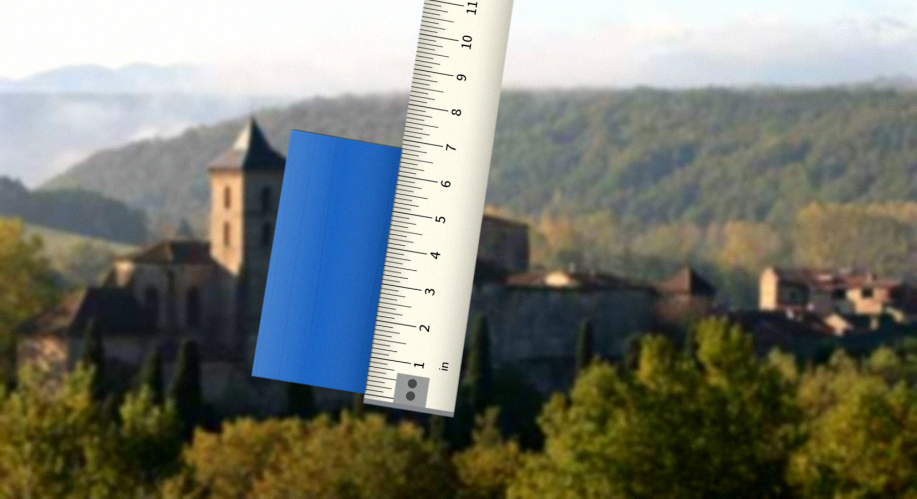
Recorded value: {"value": 6.75, "unit": "in"}
